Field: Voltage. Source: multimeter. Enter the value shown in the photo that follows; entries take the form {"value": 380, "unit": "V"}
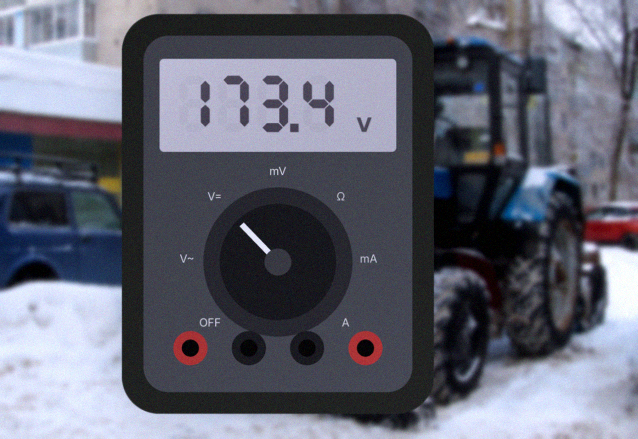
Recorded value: {"value": 173.4, "unit": "V"}
